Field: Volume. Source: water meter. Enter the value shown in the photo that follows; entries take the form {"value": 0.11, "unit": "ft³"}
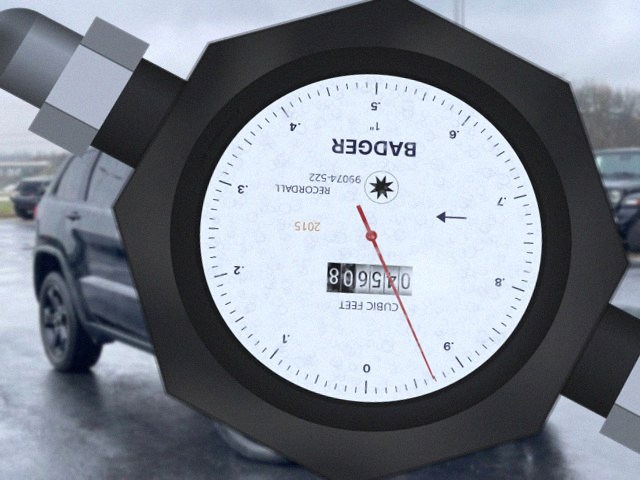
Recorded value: {"value": 45607.93, "unit": "ft³"}
